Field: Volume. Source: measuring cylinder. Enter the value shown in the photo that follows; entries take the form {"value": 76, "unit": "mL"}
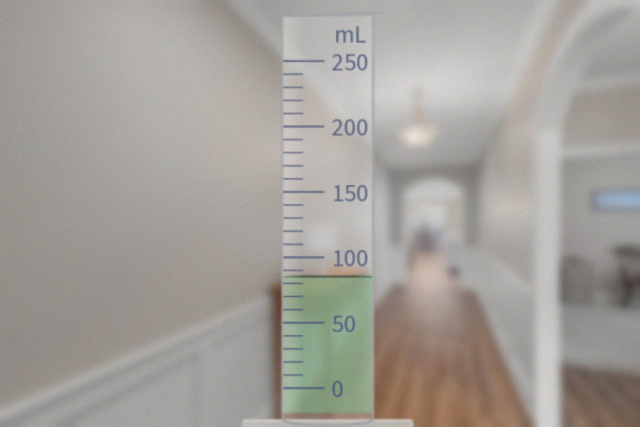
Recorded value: {"value": 85, "unit": "mL"}
